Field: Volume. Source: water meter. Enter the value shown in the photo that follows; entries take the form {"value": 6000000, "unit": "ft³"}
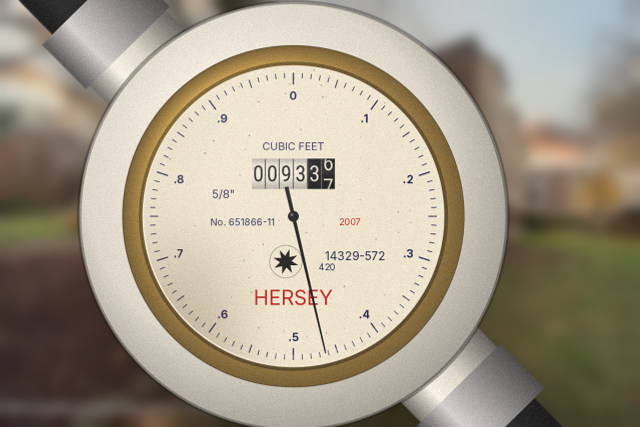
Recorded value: {"value": 9336.46, "unit": "ft³"}
